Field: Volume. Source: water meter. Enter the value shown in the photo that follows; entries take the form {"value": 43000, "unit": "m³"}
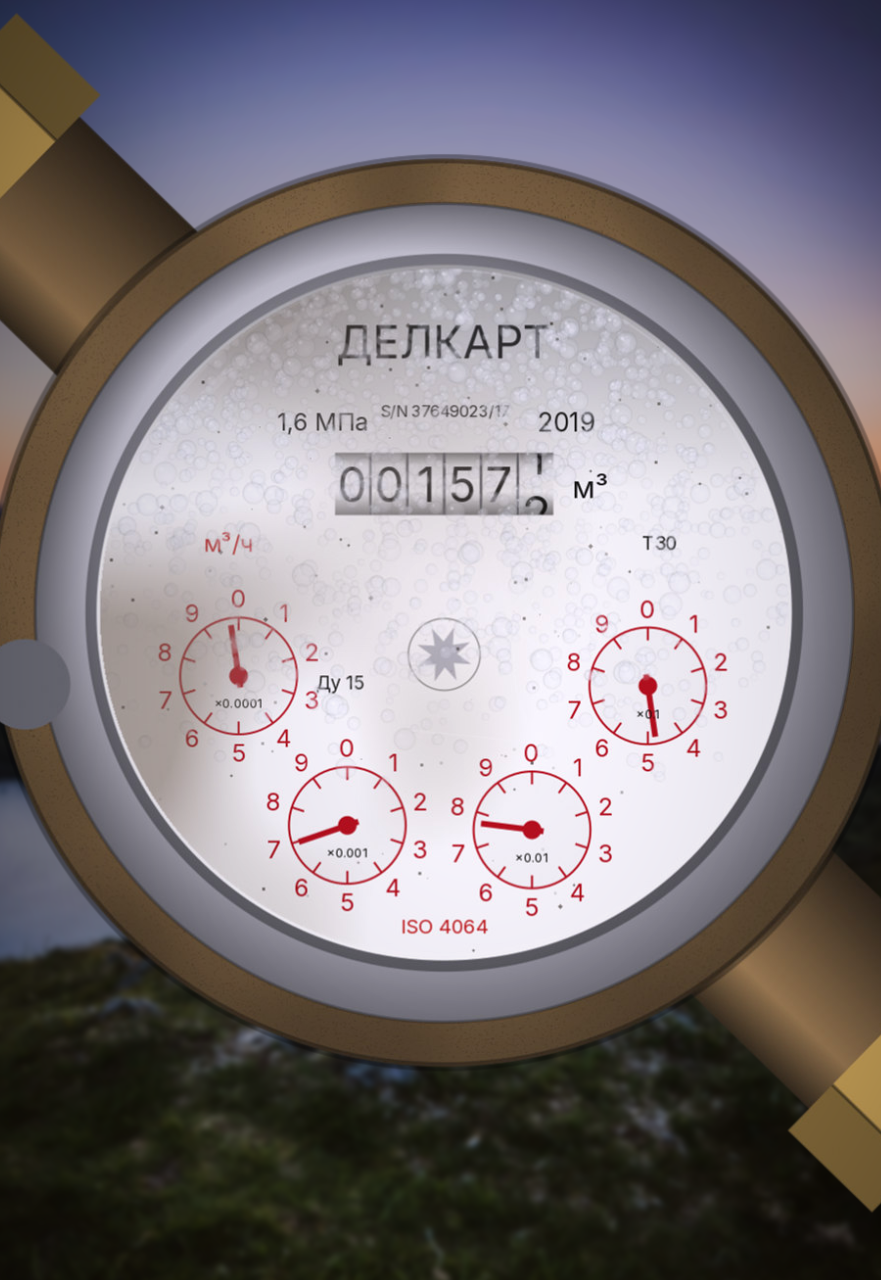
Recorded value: {"value": 1571.4769, "unit": "m³"}
